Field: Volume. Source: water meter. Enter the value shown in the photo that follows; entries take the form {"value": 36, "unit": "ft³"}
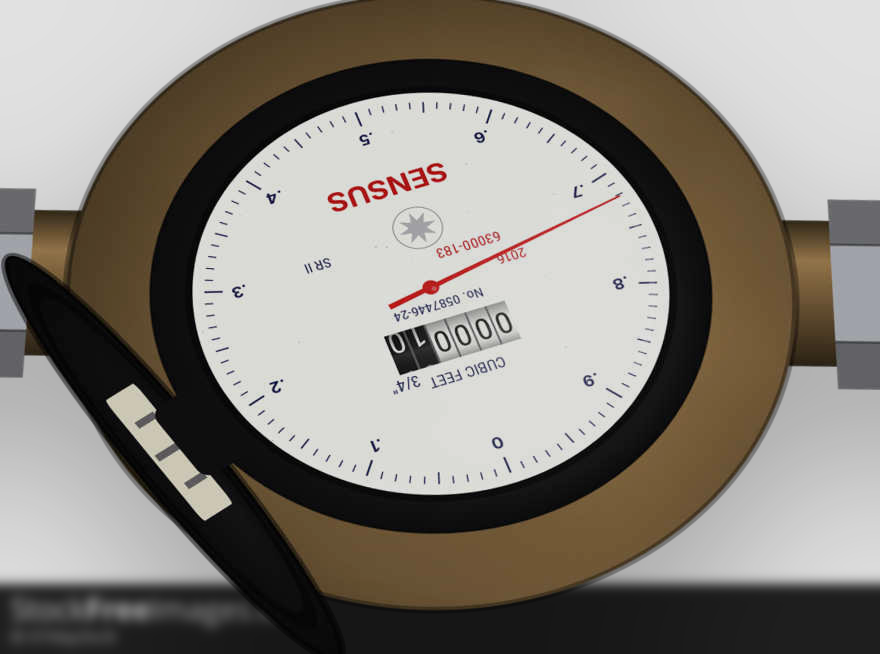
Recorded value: {"value": 9.72, "unit": "ft³"}
